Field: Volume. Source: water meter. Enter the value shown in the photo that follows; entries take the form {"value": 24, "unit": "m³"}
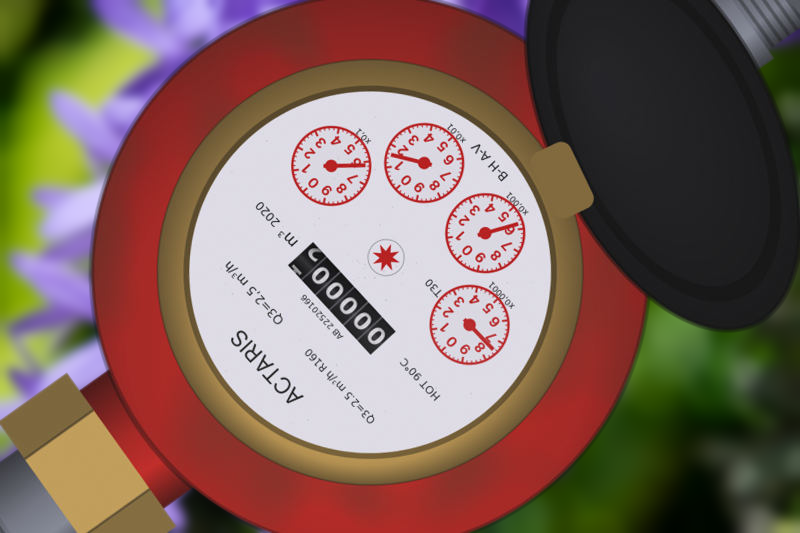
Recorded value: {"value": 1.6157, "unit": "m³"}
